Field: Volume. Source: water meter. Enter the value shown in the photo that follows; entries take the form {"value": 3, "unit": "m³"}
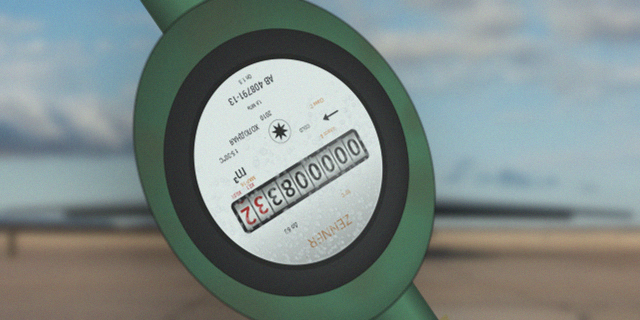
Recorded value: {"value": 83.32, "unit": "m³"}
